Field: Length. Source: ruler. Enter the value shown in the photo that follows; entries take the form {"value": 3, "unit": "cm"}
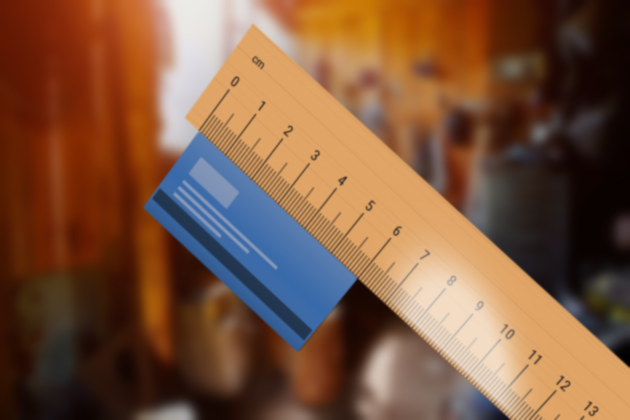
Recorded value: {"value": 6, "unit": "cm"}
